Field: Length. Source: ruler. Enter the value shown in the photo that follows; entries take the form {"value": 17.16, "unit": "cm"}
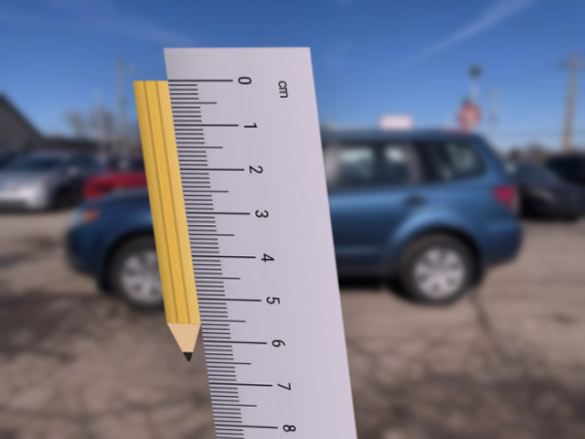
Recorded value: {"value": 6.5, "unit": "cm"}
